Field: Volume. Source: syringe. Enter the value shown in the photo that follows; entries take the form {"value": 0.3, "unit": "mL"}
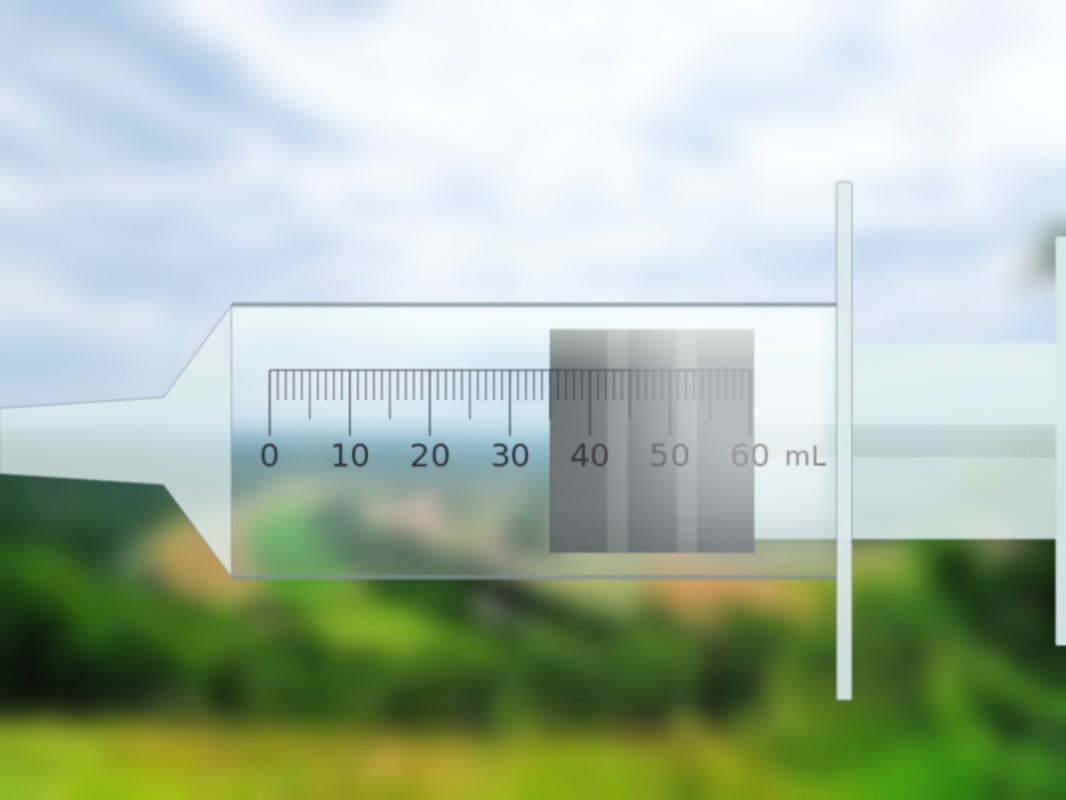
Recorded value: {"value": 35, "unit": "mL"}
